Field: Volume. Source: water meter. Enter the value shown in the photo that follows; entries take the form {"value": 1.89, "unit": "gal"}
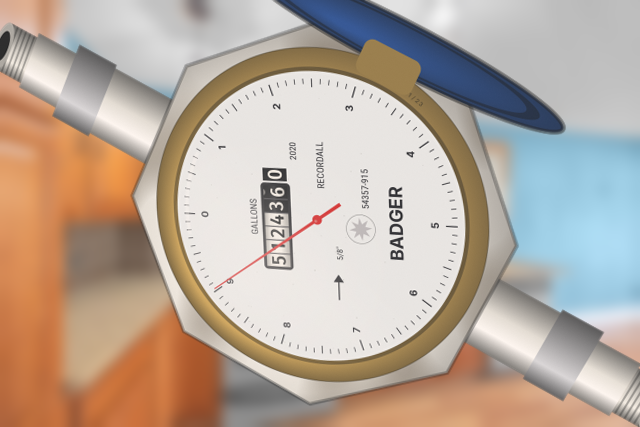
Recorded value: {"value": 5124359.0, "unit": "gal"}
